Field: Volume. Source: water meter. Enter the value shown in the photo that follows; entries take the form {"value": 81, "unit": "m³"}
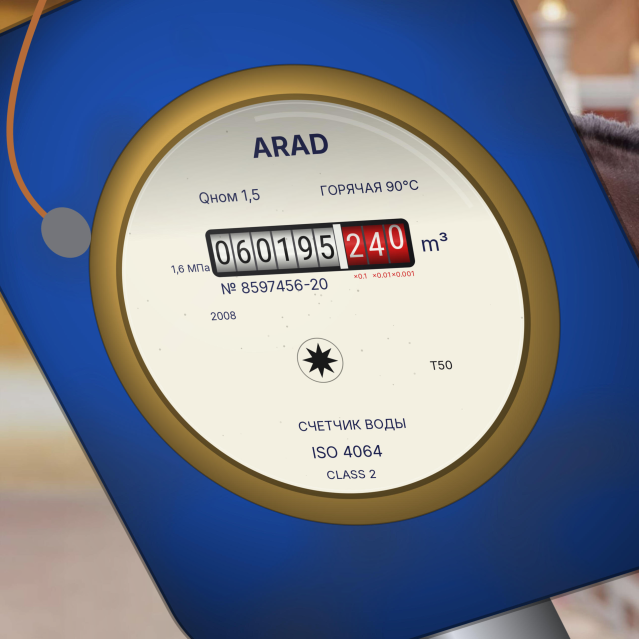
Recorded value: {"value": 60195.240, "unit": "m³"}
